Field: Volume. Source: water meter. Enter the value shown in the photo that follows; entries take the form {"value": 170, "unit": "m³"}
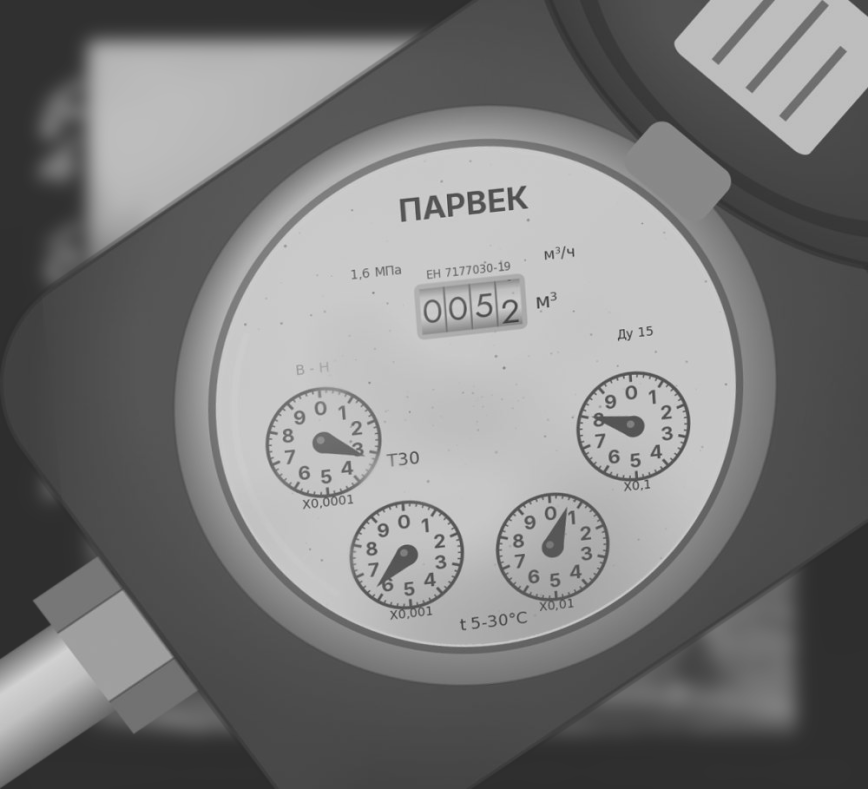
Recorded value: {"value": 51.8063, "unit": "m³"}
